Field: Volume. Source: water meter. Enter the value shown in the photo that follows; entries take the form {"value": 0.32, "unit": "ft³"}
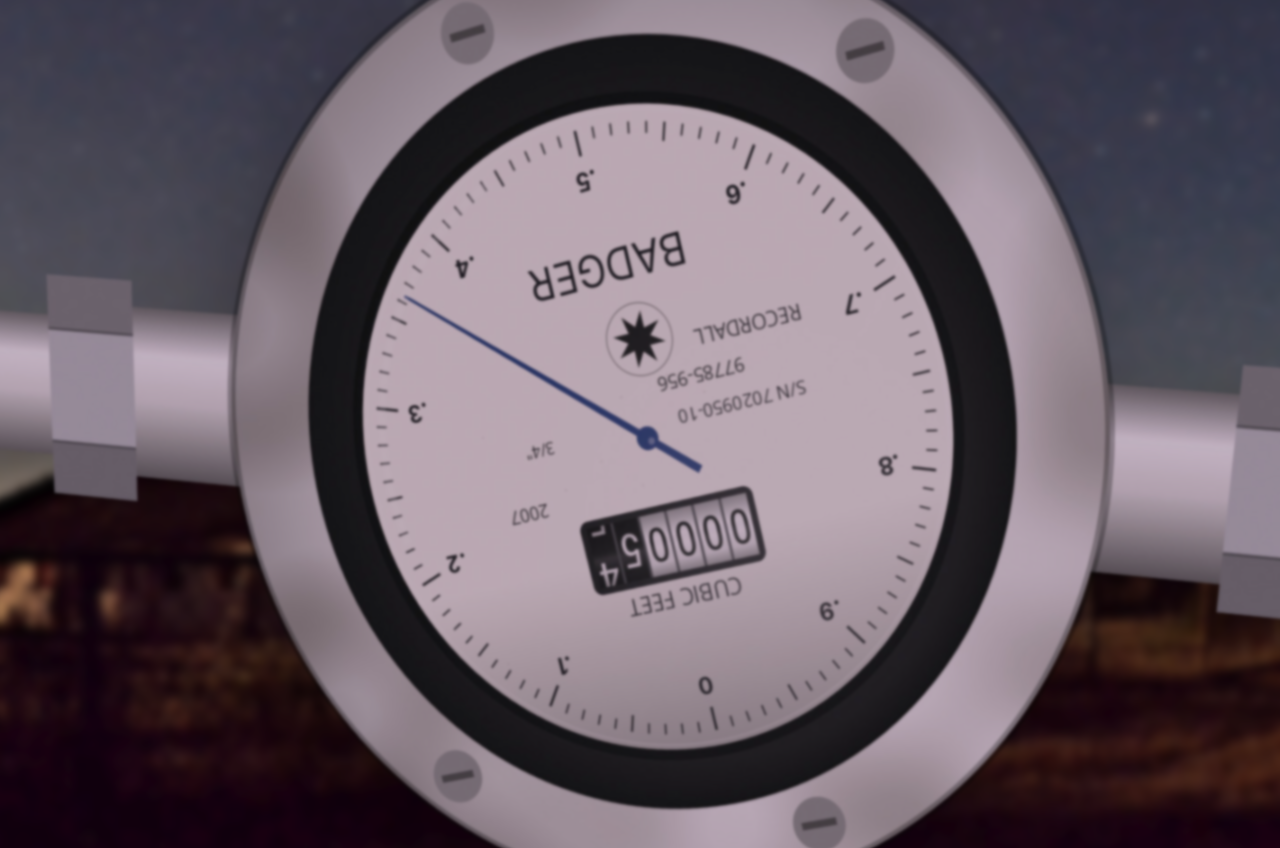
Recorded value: {"value": 54.36, "unit": "ft³"}
